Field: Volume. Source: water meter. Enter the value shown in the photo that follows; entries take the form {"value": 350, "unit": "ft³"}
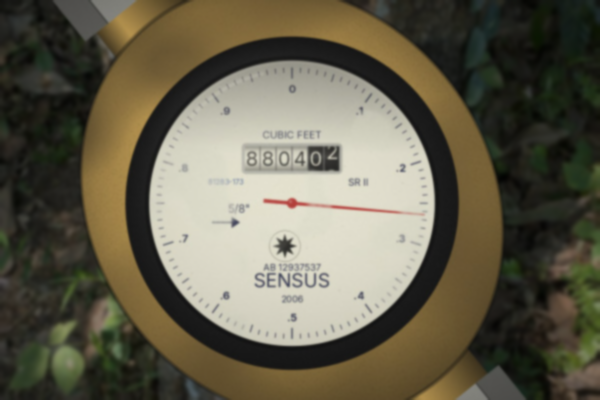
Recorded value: {"value": 880402.26, "unit": "ft³"}
